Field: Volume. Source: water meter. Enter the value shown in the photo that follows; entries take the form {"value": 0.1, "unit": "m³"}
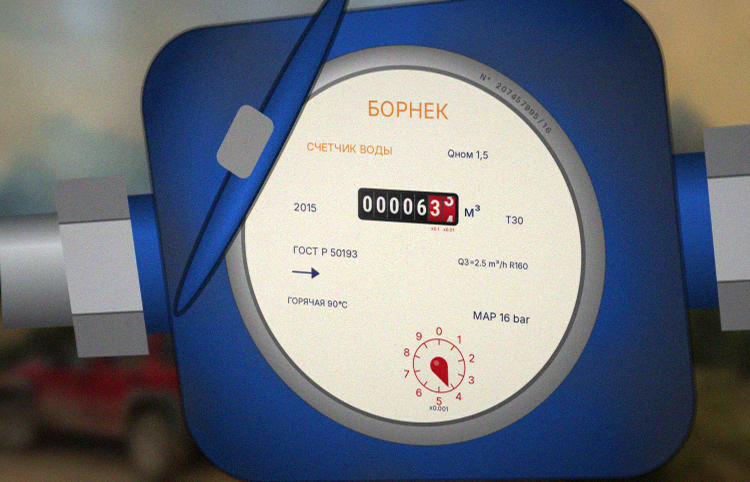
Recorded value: {"value": 6.334, "unit": "m³"}
